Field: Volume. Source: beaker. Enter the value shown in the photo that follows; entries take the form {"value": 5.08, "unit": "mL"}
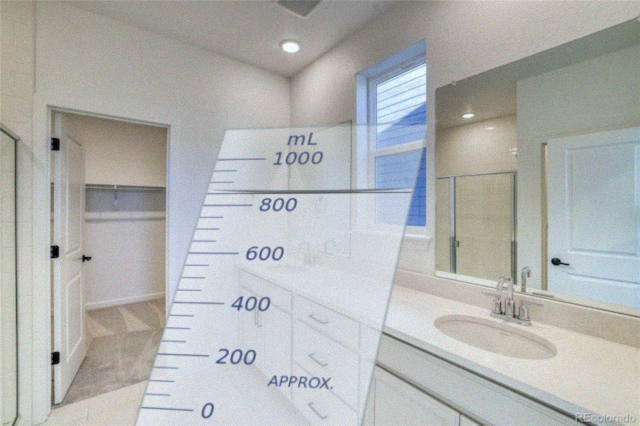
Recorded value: {"value": 850, "unit": "mL"}
